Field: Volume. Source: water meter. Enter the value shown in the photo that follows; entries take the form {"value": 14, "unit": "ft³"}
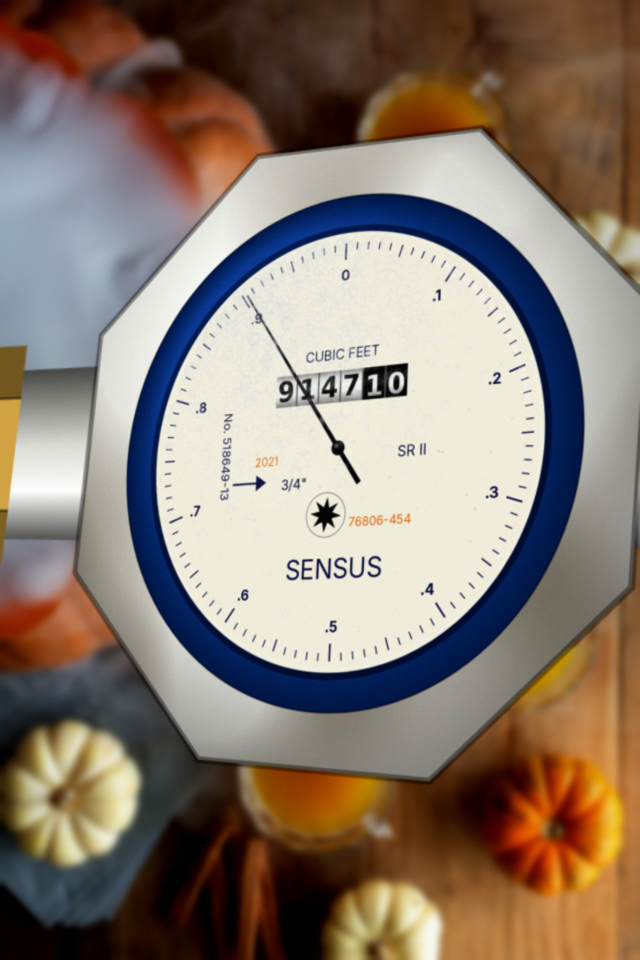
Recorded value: {"value": 914709.90, "unit": "ft³"}
